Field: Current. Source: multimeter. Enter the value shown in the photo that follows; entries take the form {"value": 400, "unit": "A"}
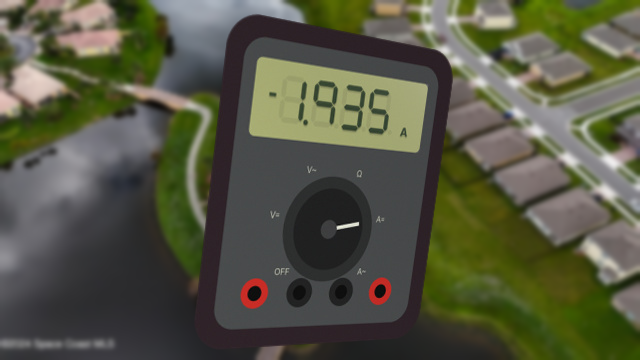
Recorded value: {"value": -1.935, "unit": "A"}
